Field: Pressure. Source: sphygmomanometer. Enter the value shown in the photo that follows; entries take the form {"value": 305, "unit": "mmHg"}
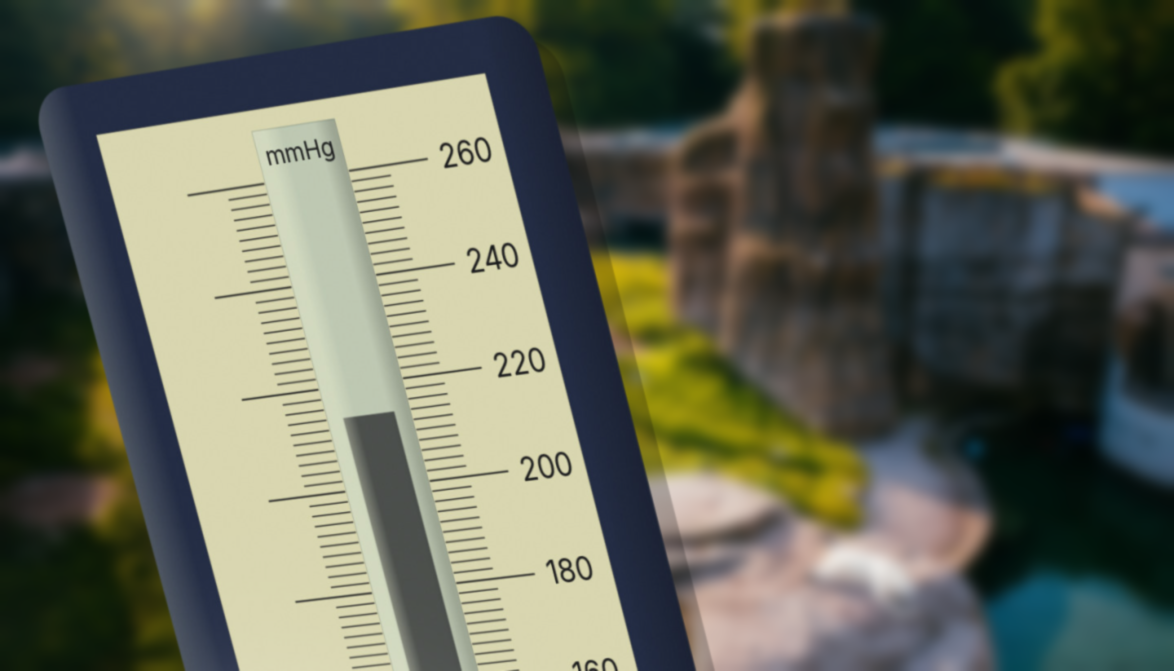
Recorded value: {"value": 214, "unit": "mmHg"}
